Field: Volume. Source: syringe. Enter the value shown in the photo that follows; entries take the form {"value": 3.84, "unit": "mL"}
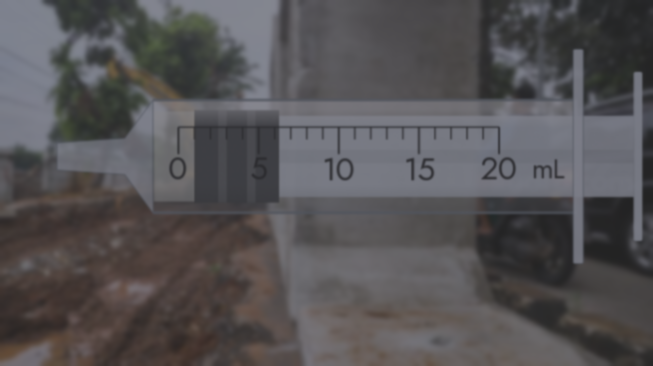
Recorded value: {"value": 1, "unit": "mL"}
